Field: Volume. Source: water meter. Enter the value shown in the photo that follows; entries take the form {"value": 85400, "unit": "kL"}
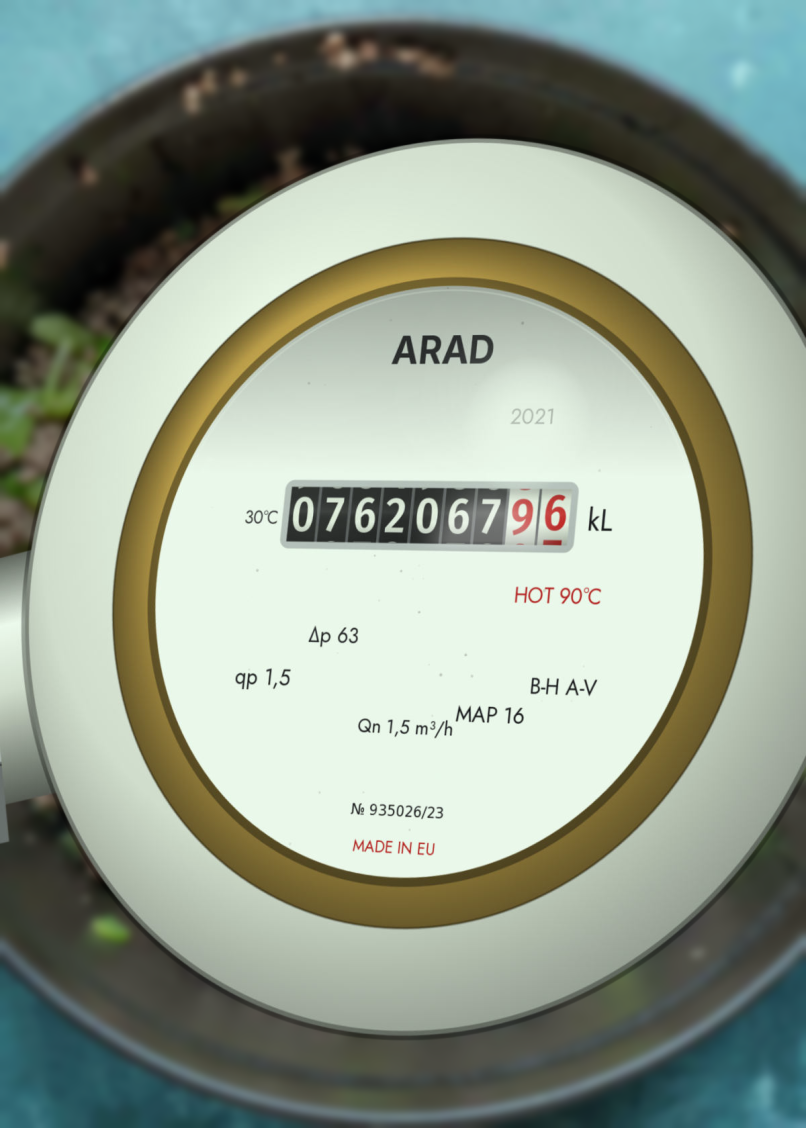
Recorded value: {"value": 762067.96, "unit": "kL"}
